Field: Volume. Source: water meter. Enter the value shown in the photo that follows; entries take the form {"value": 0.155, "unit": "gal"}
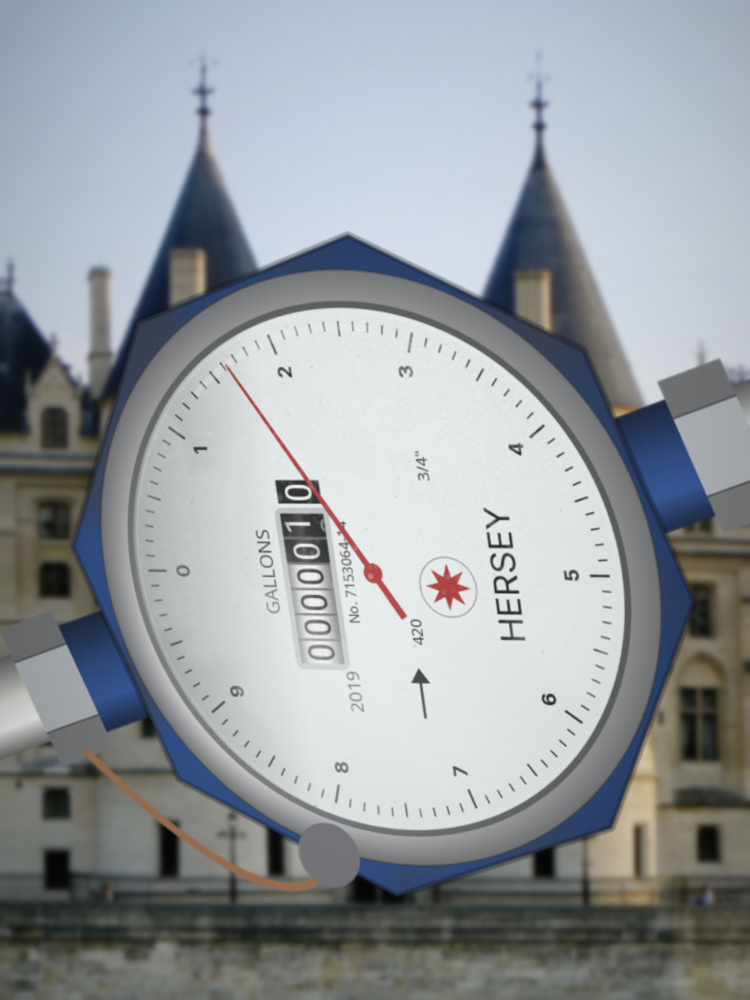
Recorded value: {"value": 11.6, "unit": "gal"}
